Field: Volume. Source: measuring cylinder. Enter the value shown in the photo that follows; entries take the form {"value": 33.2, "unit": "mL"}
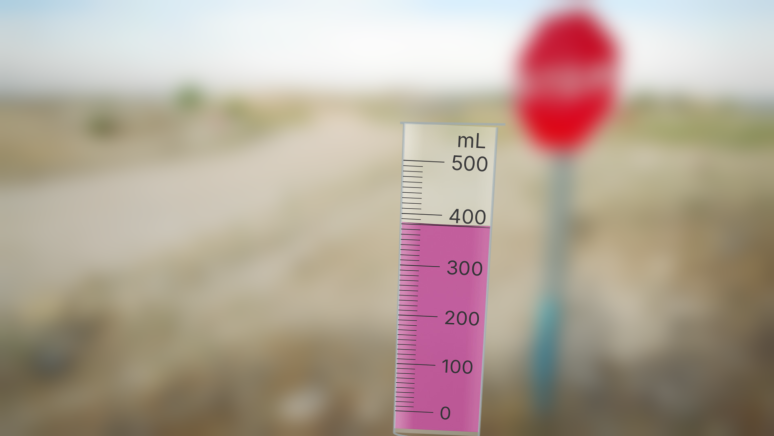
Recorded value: {"value": 380, "unit": "mL"}
